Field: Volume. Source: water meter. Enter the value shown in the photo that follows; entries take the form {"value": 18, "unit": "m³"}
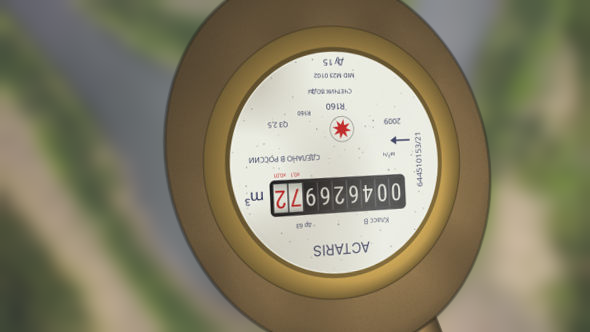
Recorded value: {"value": 46269.72, "unit": "m³"}
